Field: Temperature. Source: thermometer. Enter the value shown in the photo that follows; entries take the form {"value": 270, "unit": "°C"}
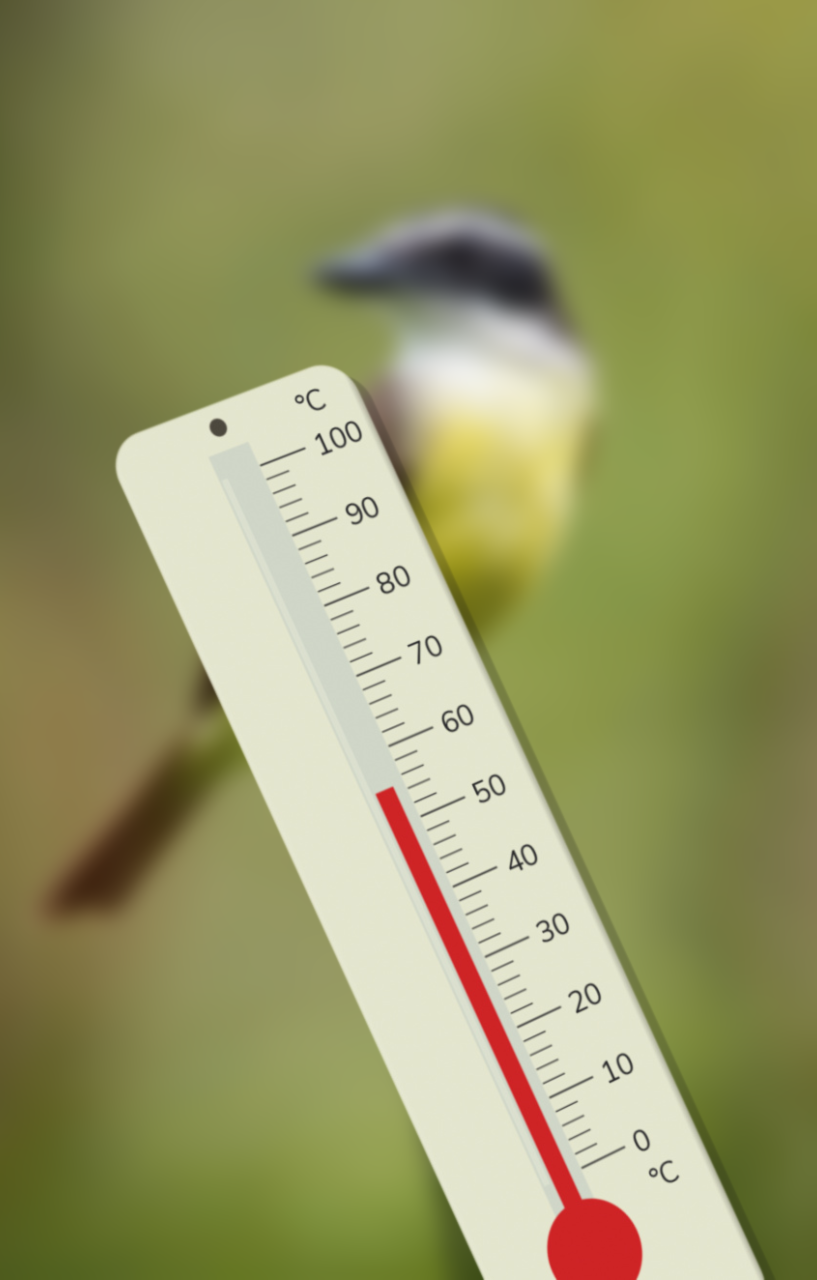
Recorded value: {"value": 55, "unit": "°C"}
